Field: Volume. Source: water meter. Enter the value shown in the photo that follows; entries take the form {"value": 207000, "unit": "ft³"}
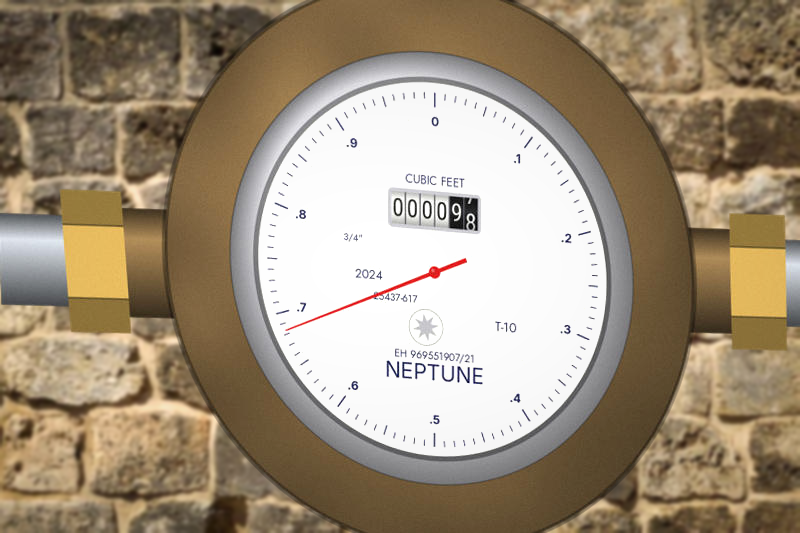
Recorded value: {"value": 97.68, "unit": "ft³"}
